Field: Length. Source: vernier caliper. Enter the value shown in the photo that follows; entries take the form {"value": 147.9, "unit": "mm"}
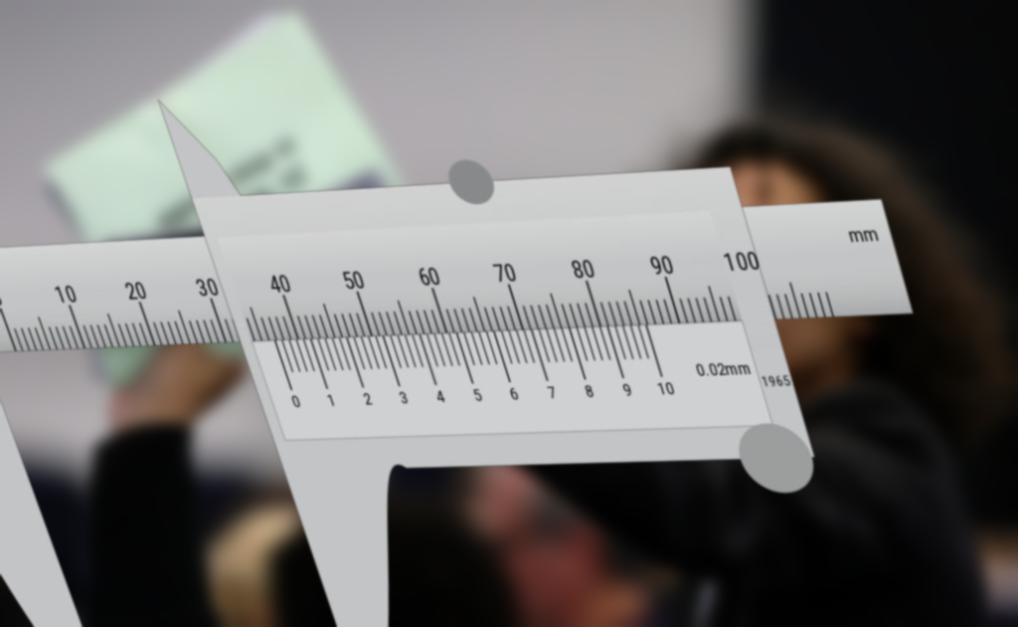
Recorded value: {"value": 36.8, "unit": "mm"}
